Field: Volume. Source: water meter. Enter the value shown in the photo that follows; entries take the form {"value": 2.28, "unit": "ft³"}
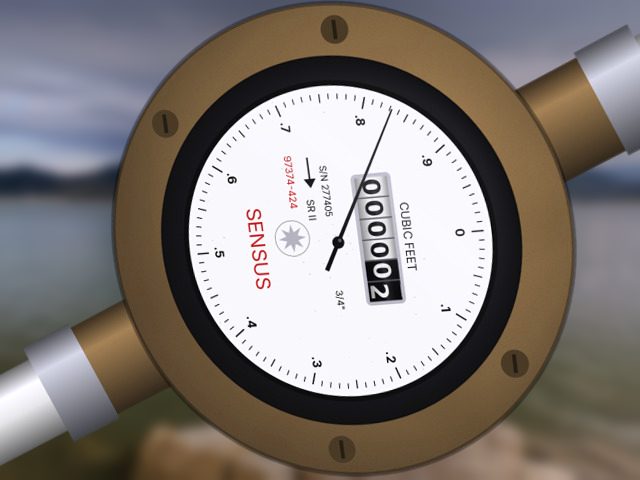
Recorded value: {"value": 1.83, "unit": "ft³"}
